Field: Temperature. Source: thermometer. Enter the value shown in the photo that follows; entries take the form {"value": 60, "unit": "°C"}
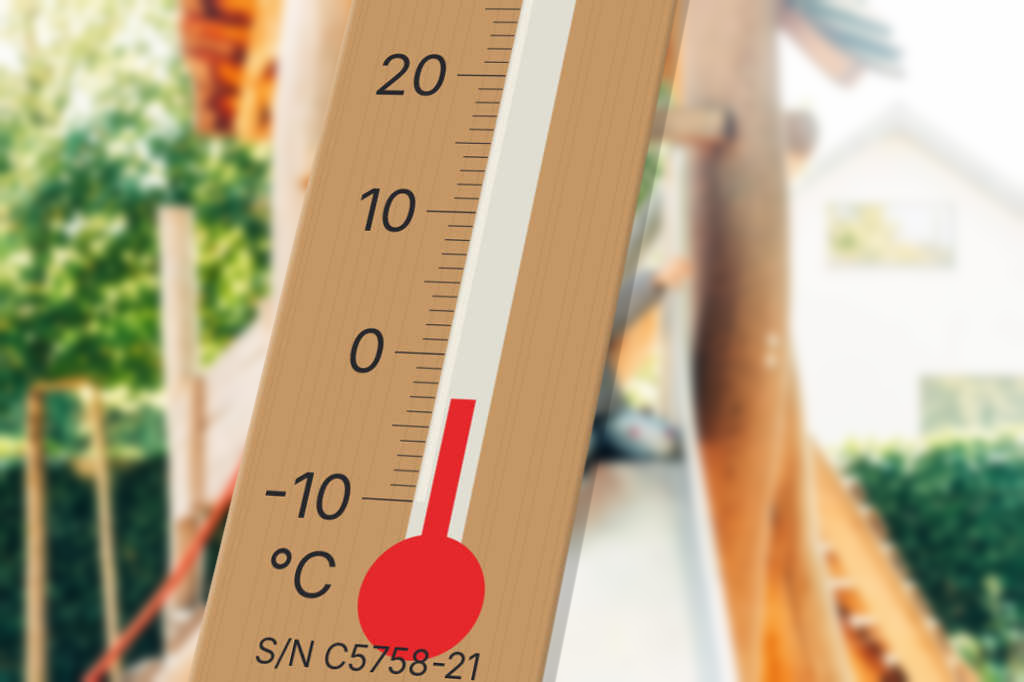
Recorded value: {"value": -3, "unit": "°C"}
